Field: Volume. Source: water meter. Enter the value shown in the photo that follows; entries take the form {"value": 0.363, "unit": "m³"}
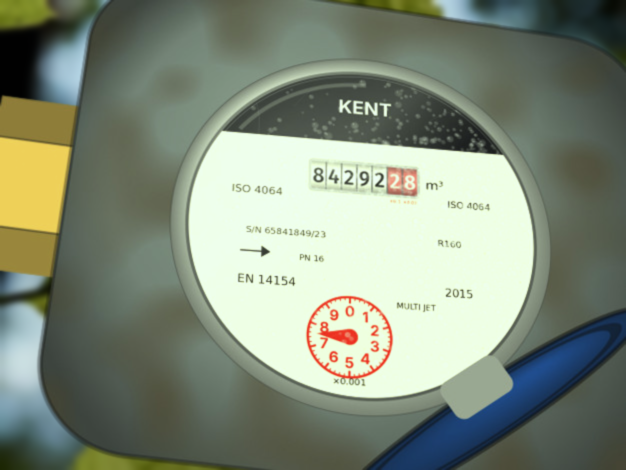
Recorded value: {"value": 84292.287, "unit": "m³"}
